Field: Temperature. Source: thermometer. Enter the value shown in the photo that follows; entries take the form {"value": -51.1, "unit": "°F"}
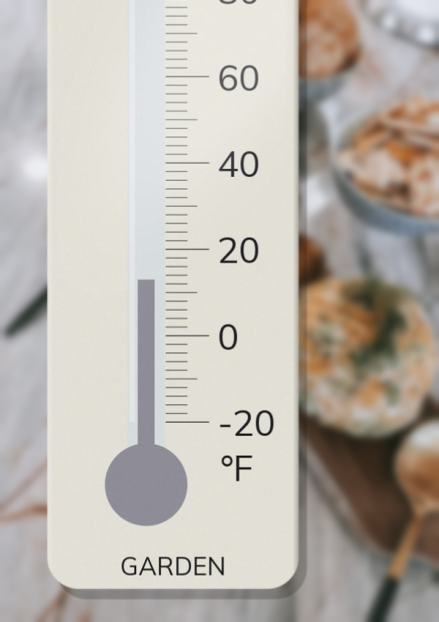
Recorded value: {"value": 13, "unit": "°F"}
